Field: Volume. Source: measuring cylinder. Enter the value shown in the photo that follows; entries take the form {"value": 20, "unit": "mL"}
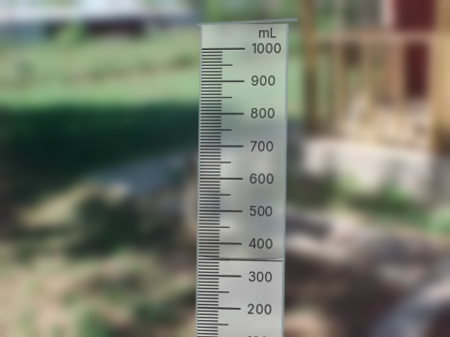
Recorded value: {"value": 350, "unit": "mL"}
